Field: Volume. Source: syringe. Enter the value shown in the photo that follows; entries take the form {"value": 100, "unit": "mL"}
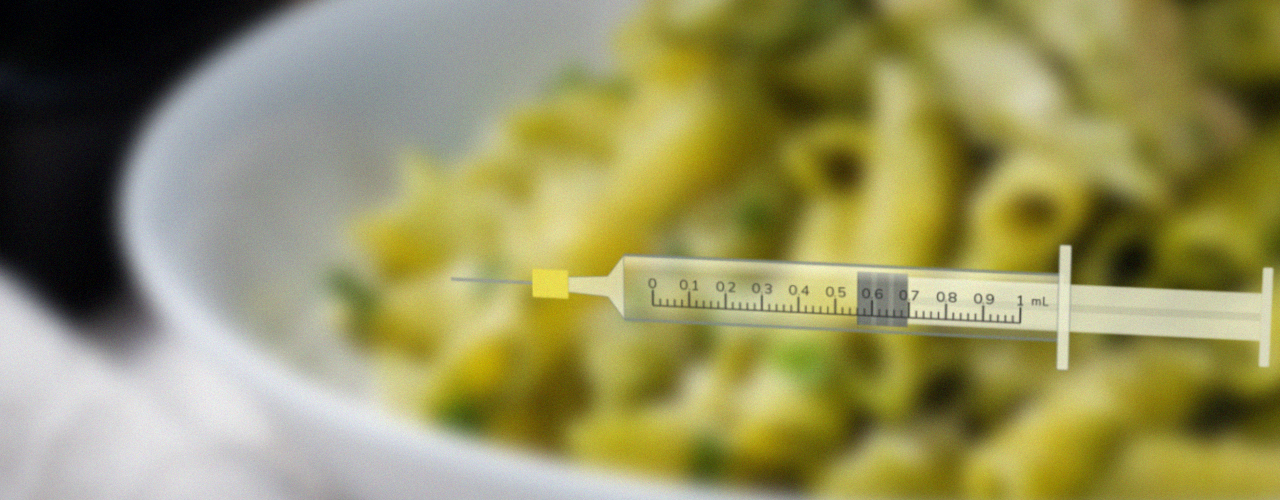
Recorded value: {"value": 0.56, "unit": "mL"}
